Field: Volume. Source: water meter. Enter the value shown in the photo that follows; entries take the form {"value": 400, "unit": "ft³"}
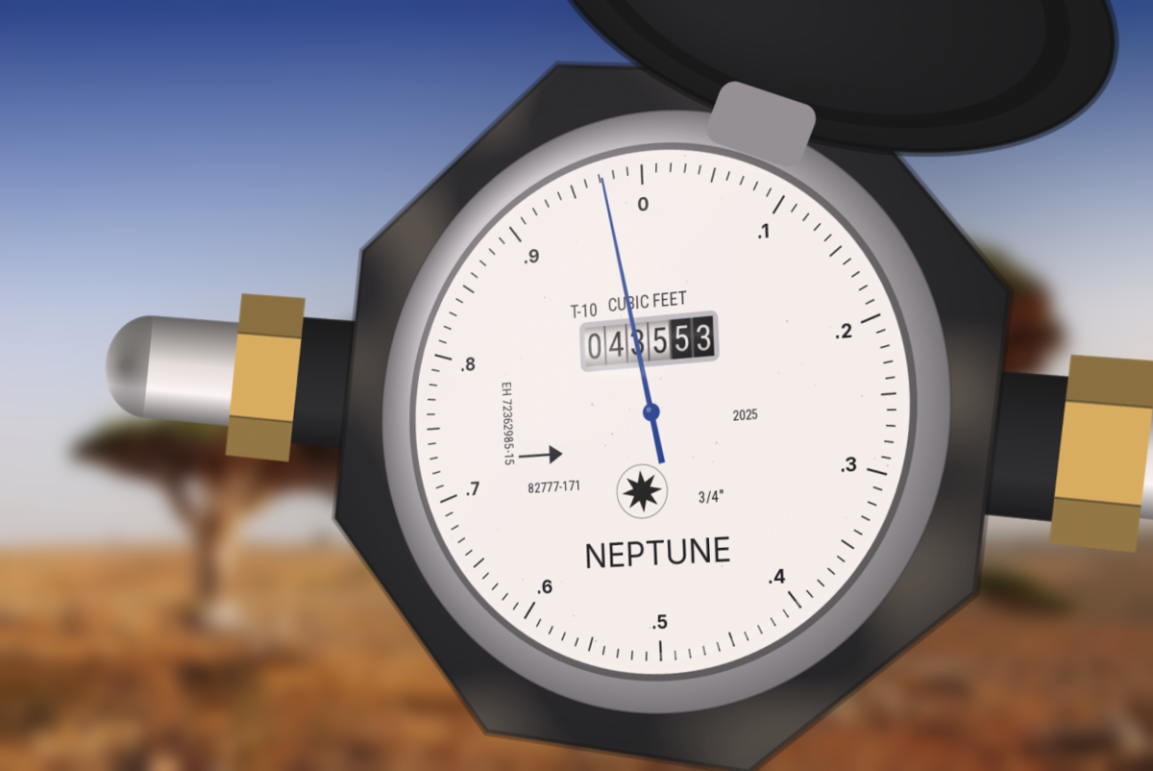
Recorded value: {"value": 43552.97, "unit": "ft³"}
